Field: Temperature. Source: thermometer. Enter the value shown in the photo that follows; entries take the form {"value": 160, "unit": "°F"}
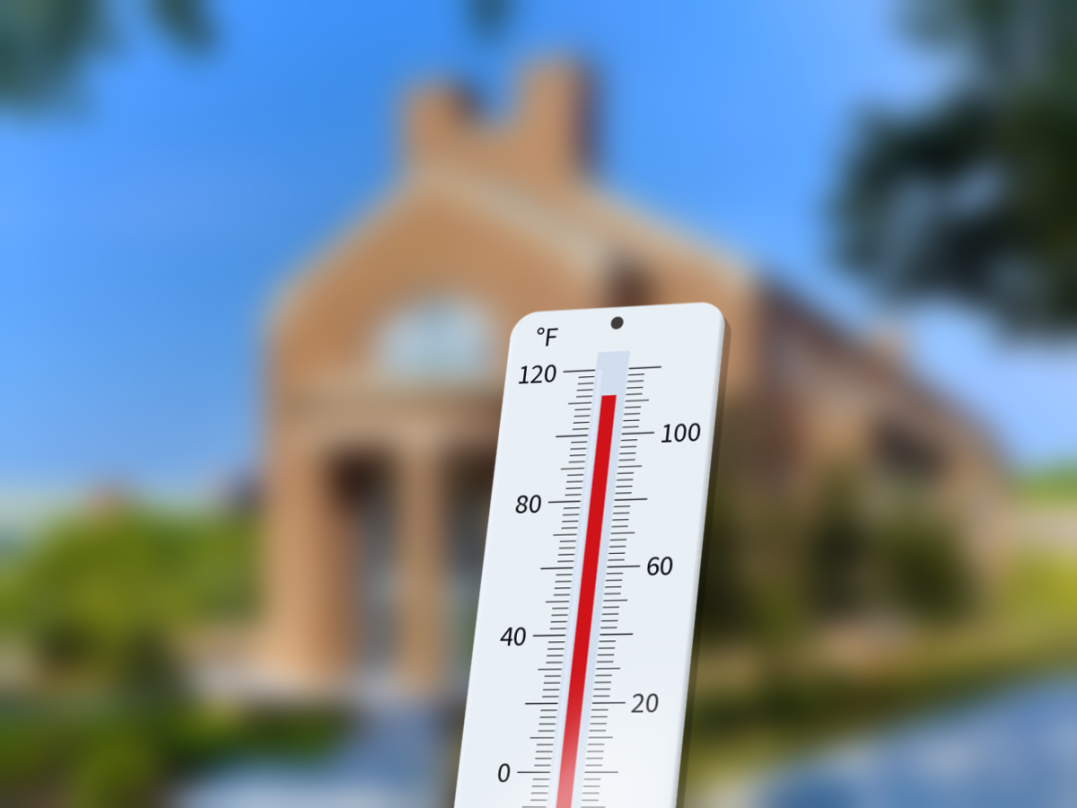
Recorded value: {"value": 112, "unit": "°F"}
